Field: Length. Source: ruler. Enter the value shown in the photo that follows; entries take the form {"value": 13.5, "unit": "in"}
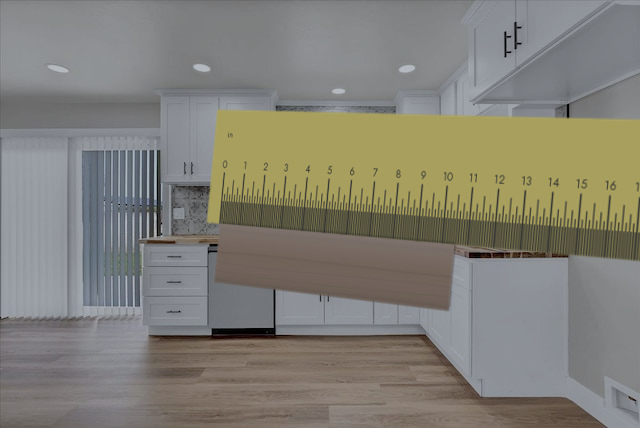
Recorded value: {"value": 10.5, "unit": "in"}
